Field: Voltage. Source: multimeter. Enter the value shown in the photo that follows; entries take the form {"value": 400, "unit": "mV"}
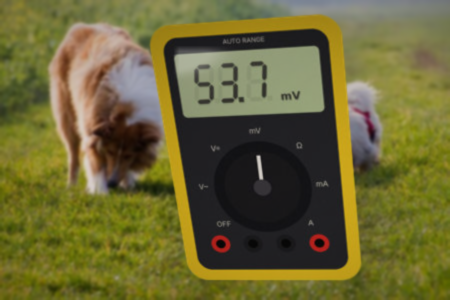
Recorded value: {"value": 53.7, "unit": "mV"}
